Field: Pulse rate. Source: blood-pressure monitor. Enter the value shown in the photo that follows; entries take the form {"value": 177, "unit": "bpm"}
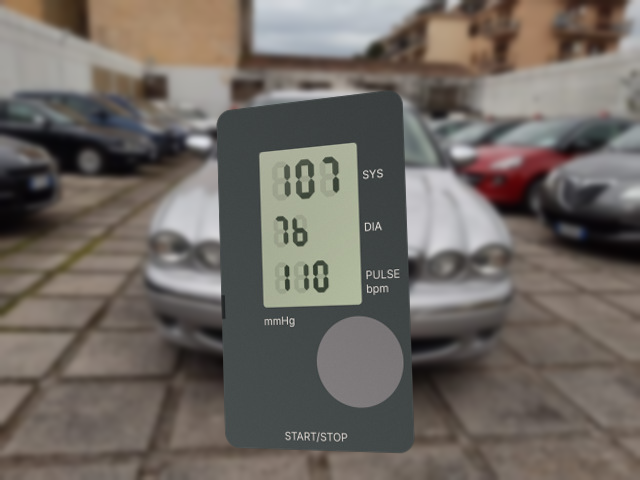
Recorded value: {"value": 110, "unit": "bpm"}
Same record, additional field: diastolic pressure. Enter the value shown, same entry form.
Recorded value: {"value": 76, "unit": "mmHg"}
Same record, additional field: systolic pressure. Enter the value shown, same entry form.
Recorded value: {"value": 107, "unit": "mmHg"}
